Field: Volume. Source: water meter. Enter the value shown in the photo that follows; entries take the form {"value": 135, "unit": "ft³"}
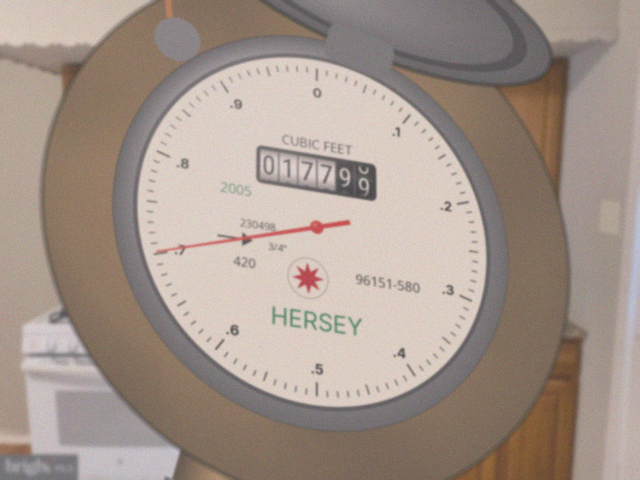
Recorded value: {"value": 17798.70, "unit": "ft³"}
